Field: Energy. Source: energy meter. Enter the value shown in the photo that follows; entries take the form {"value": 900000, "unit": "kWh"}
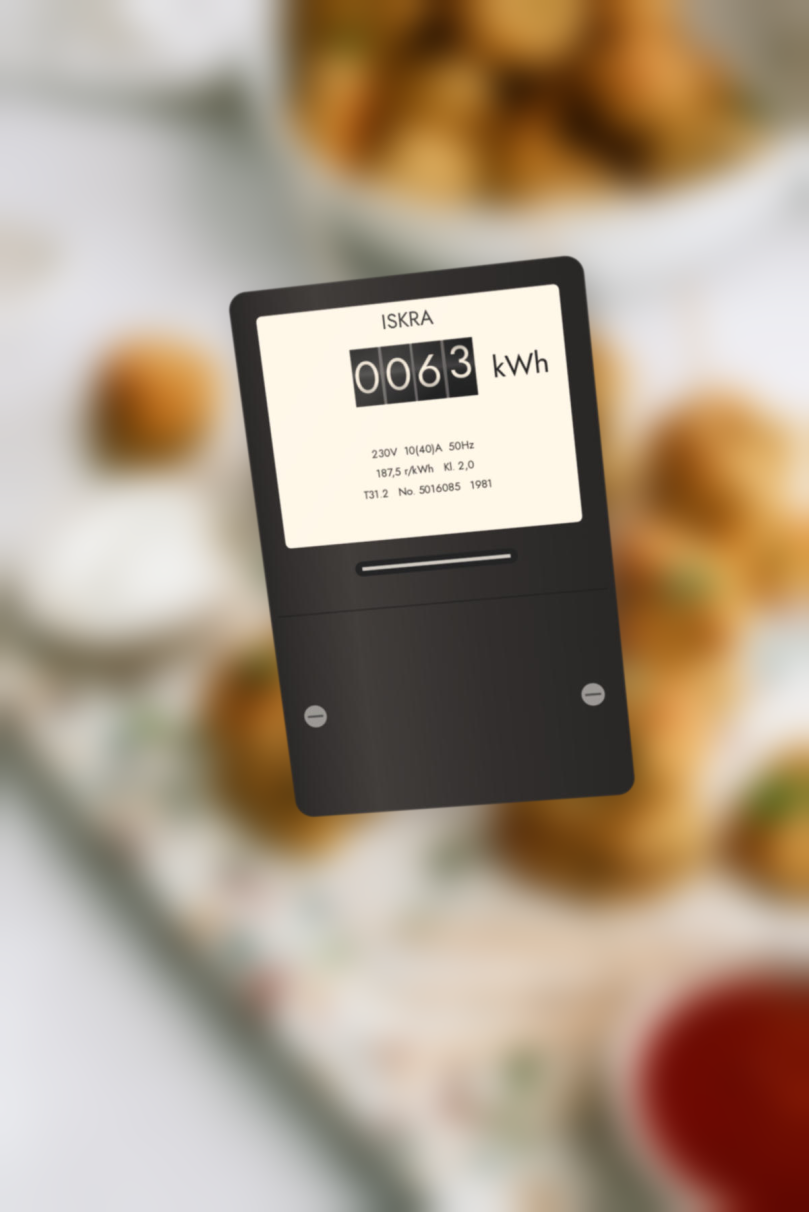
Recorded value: {"value": 63, "unit": "kWh"}
